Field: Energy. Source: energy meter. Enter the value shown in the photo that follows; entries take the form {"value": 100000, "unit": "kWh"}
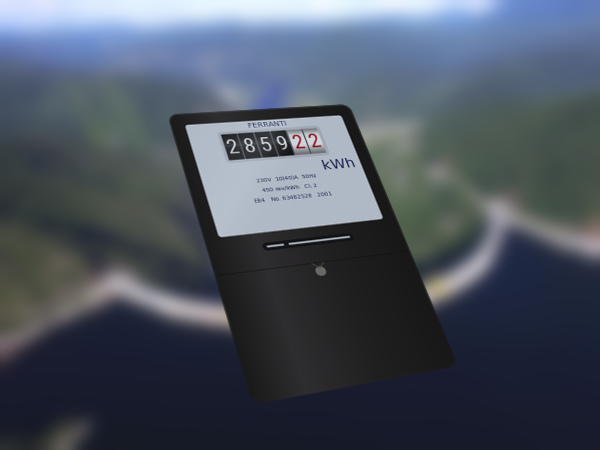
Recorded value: {"value": 2859.22, "unit": "kWh"}
